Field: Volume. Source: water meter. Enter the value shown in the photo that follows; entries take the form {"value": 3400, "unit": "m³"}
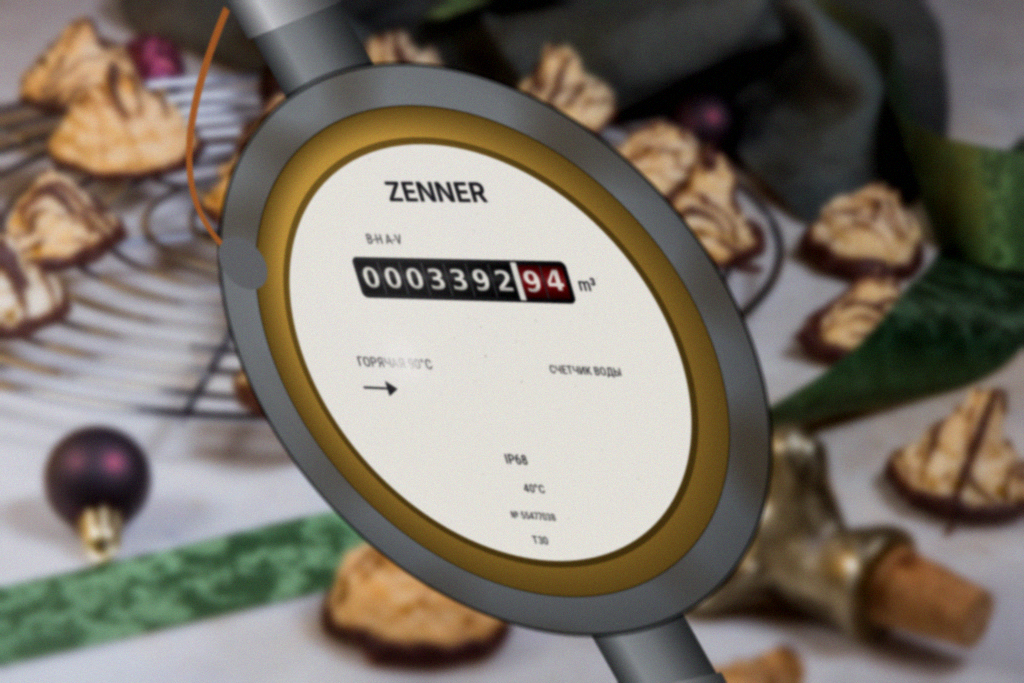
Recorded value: {"value": 3392.94, "unit": "m³"}
